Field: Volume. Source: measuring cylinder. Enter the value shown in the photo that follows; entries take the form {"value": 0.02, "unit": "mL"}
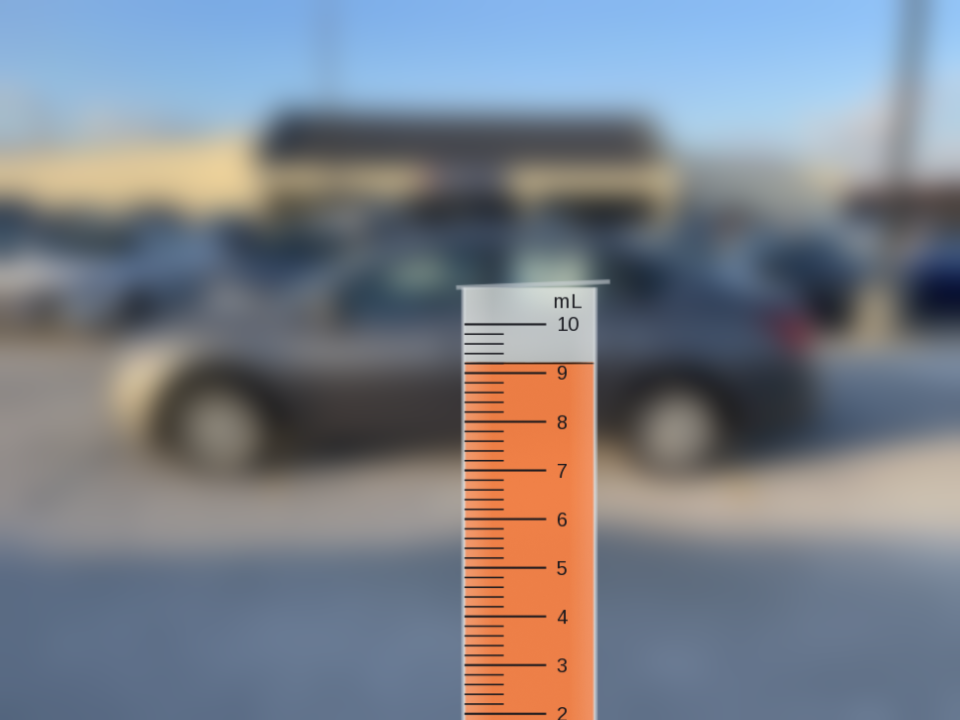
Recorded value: {"value": 9.2, "unit": "mL"}
